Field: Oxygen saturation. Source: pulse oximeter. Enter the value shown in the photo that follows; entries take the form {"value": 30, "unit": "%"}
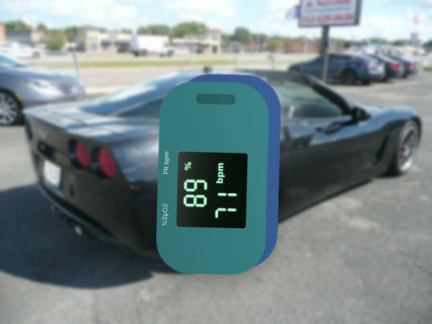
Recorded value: {"value": 89, "unit": "%"}
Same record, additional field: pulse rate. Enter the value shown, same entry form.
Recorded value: {"value": 71, "unit": "bpm"}
